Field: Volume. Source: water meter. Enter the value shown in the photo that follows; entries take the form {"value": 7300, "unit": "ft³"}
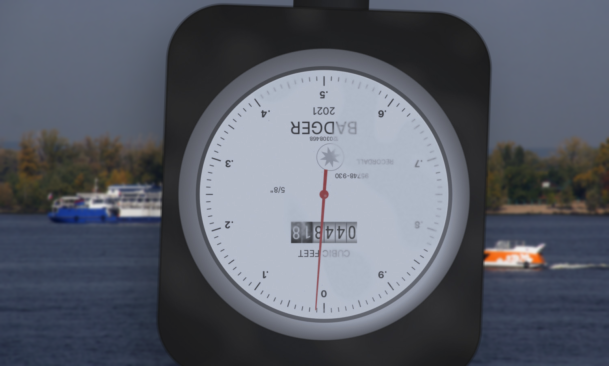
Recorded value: {"value": 44818.01, "unit": "ft³"}
